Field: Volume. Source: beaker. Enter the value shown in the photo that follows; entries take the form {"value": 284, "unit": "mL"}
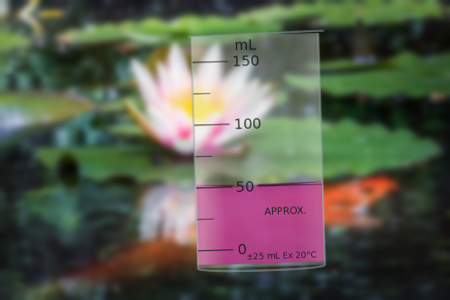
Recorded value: {"value": 50, "unit": "mL"}
